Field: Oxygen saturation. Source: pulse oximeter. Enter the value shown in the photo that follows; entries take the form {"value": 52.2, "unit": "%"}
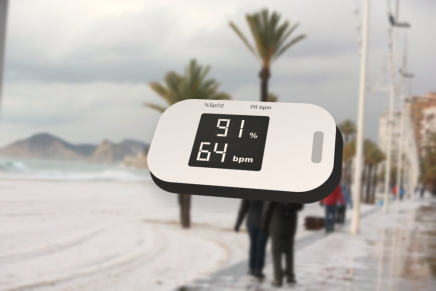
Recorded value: {"value": 91, "unit": "%"}
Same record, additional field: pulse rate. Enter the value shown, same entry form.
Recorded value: {"value": 64, "unit": "bpm"}
